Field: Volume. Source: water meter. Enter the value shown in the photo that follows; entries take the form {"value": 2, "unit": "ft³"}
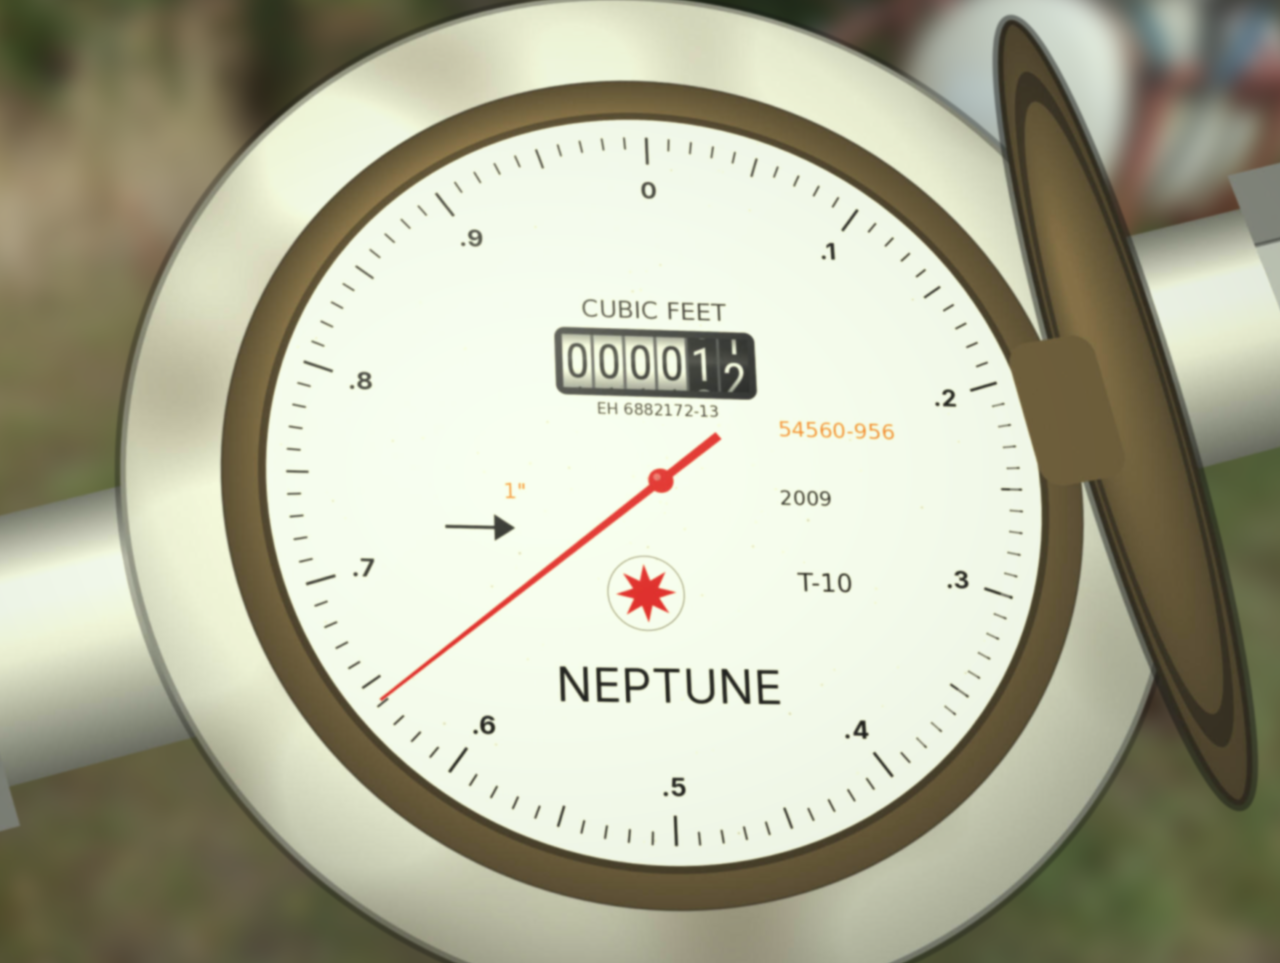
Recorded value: {"value": 11.64, "unit": "ft³"}
